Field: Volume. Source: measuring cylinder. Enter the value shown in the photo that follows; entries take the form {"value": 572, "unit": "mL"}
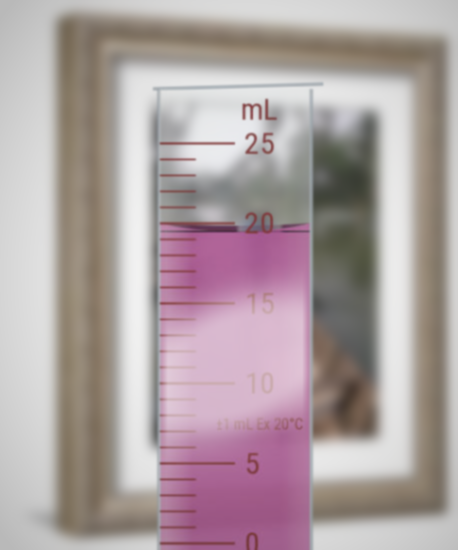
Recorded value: {"value": 19.5, "unit": "mL"}
